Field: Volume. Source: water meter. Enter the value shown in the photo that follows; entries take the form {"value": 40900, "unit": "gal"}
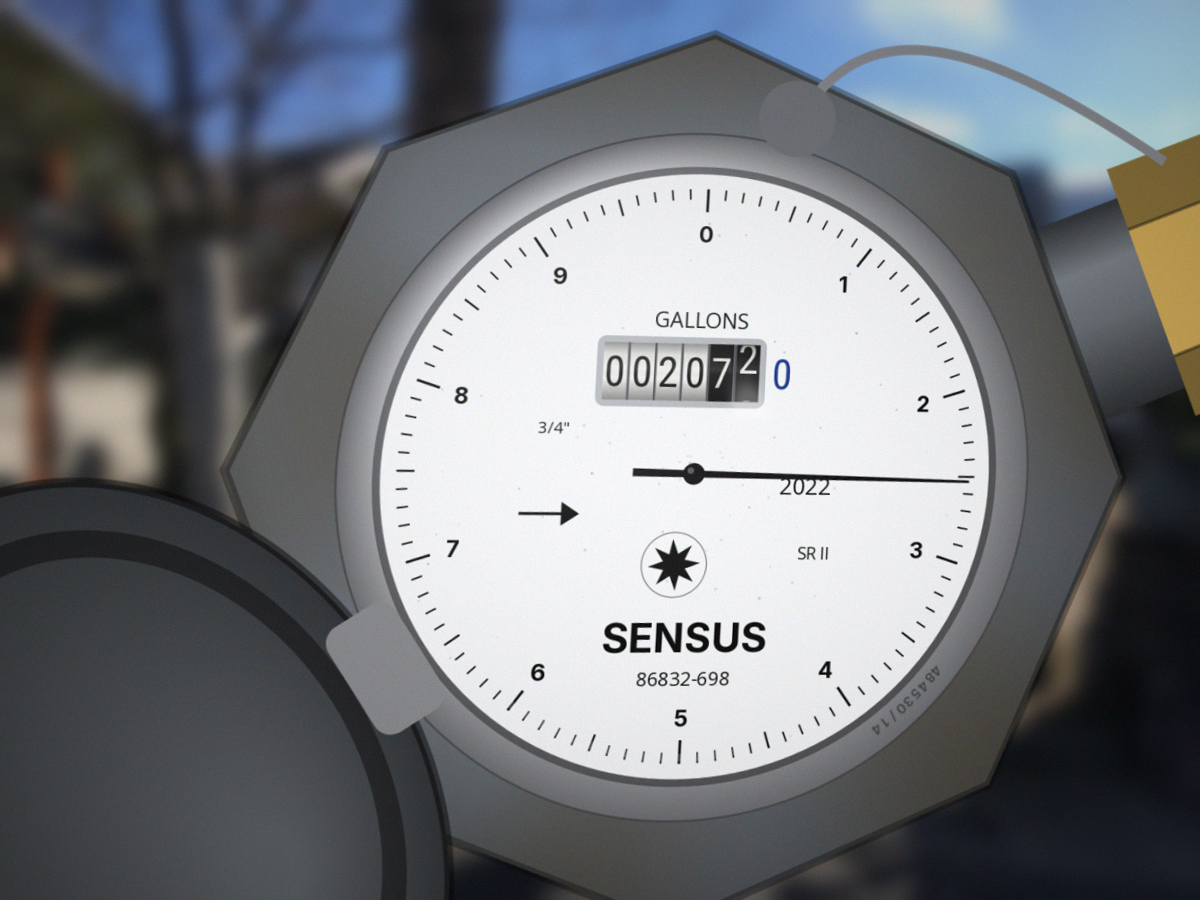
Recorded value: {"value": 20722.5, "unit": "gal"}
